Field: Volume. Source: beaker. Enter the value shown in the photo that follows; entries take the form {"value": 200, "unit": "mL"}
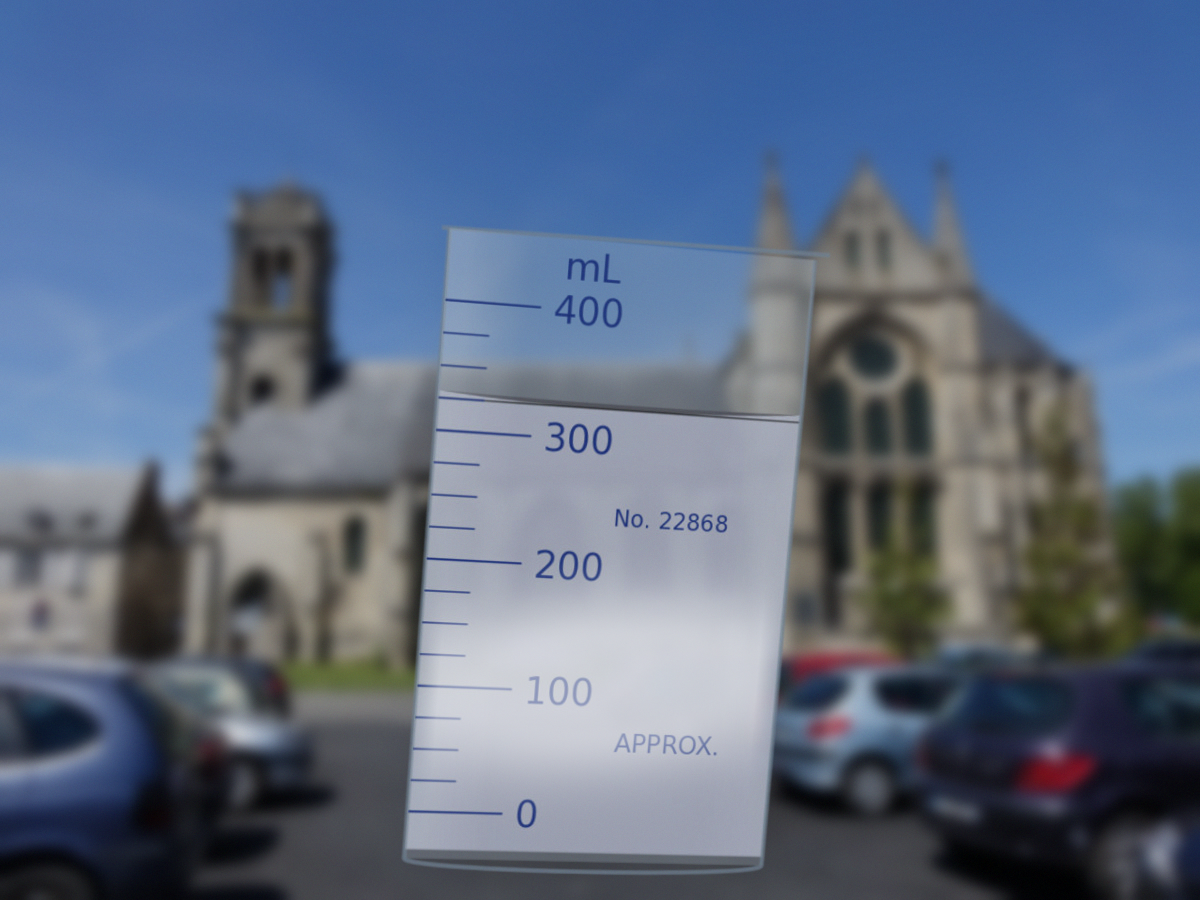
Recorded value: {"value": 325, "unit": "mL"}
